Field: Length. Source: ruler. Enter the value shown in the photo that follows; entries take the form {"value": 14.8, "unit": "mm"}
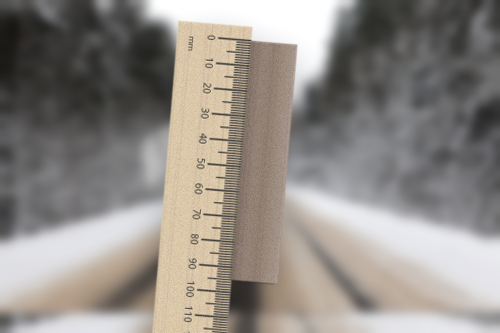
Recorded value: {"value": 95, "unit": "mm"}
